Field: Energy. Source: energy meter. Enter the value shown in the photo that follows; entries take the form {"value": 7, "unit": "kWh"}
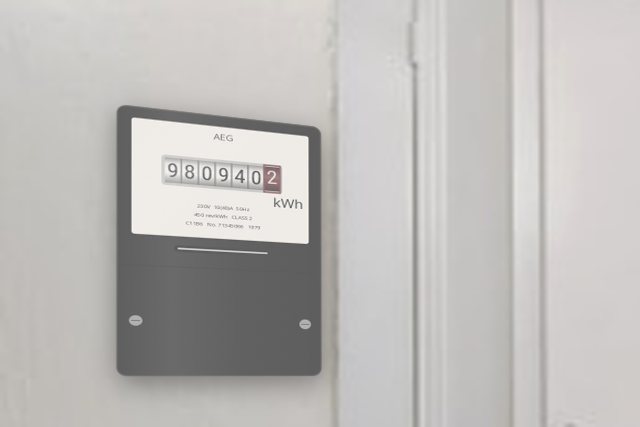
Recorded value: {"value": 980940.2, "unit": "kWh"}
